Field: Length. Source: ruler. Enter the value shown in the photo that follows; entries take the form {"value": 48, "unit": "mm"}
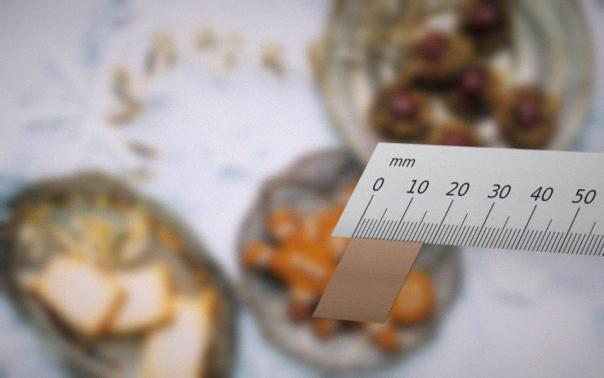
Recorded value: {"value": 18, "unit": "mm"}
